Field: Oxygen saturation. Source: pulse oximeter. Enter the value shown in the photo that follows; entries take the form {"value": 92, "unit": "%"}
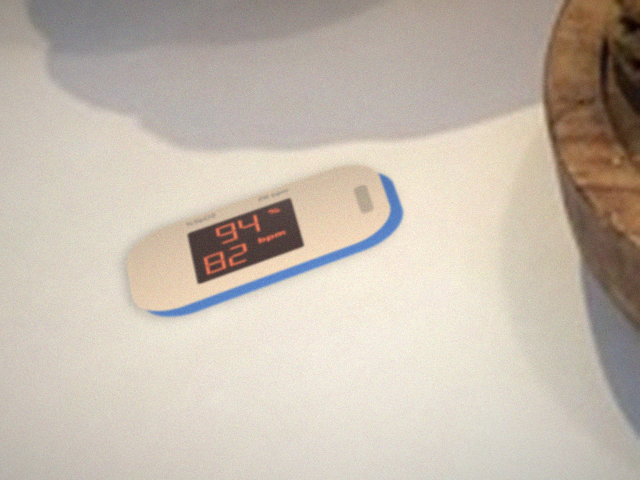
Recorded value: {"value": 94, "unit": "%"}
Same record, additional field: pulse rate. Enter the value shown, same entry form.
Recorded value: {"value": 82, "unit": "bpm"}
